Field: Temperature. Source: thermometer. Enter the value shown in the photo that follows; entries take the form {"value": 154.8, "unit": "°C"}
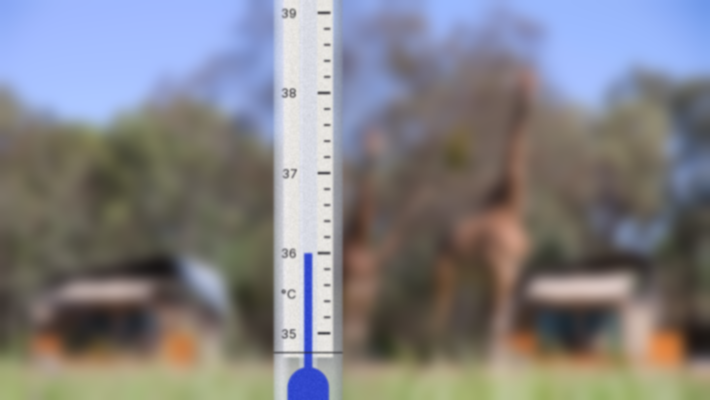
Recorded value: {"value": 36, "unit": "°C"}
